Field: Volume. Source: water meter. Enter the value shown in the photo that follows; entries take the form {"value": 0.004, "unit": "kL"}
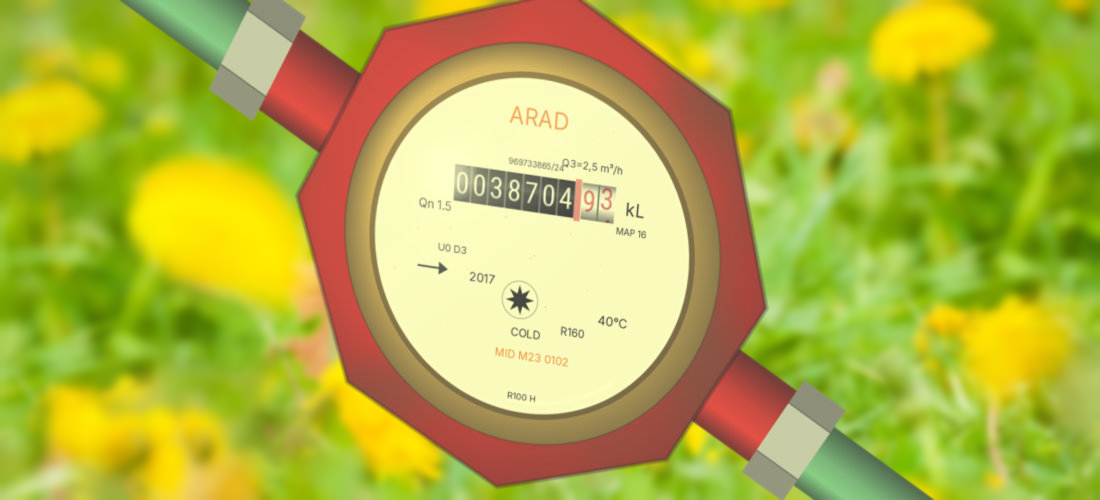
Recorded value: {"value": 38704.93, "unit": "kL"}
